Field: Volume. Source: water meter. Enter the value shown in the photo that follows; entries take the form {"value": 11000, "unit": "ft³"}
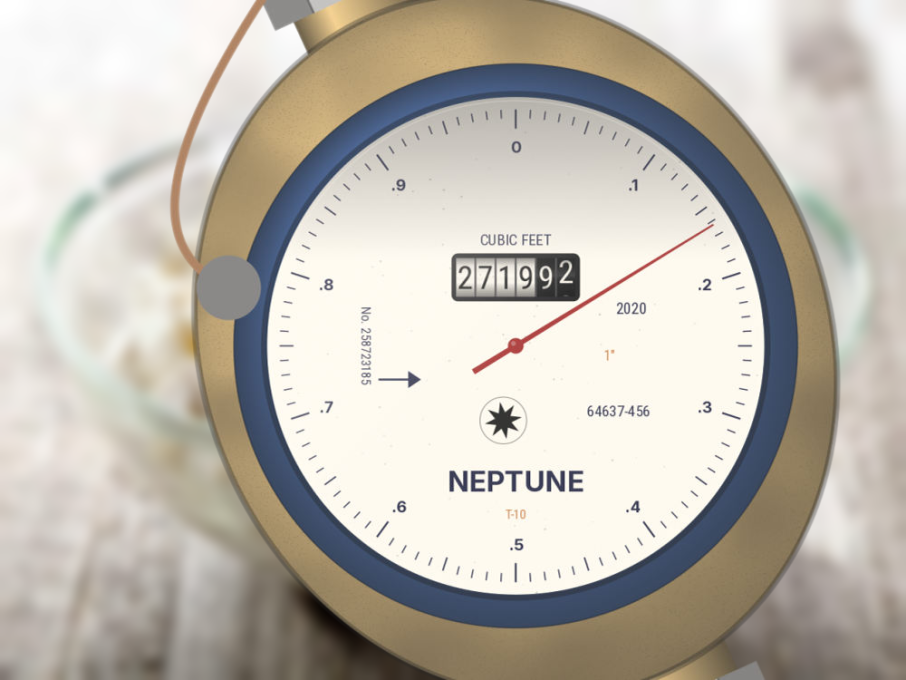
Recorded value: {"value": 271992.16, "unit": "ft³"}
